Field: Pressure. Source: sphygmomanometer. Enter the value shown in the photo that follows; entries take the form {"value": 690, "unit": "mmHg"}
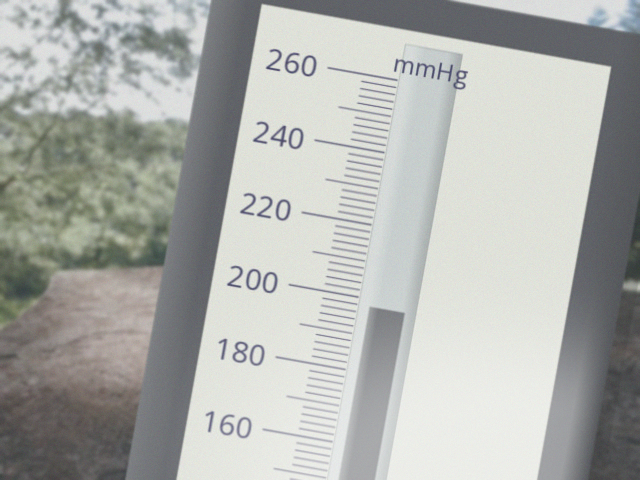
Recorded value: {"value": 198, "unit": "mmHg"}
